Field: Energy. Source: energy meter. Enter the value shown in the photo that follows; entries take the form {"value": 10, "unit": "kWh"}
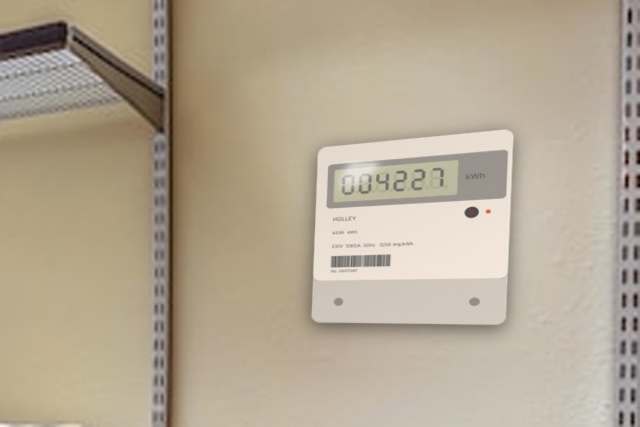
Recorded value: {"value": 4227, "unit": "kWh"}
